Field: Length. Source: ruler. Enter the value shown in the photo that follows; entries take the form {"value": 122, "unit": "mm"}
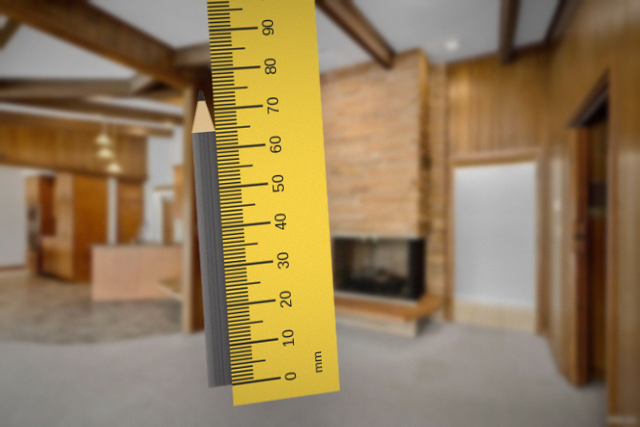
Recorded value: {"value": 75, "unit": "mm"}
